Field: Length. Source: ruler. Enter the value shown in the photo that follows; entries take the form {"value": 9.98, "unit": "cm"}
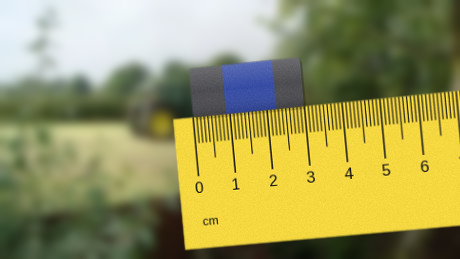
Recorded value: {"value": 3, "unit": "cm"}
